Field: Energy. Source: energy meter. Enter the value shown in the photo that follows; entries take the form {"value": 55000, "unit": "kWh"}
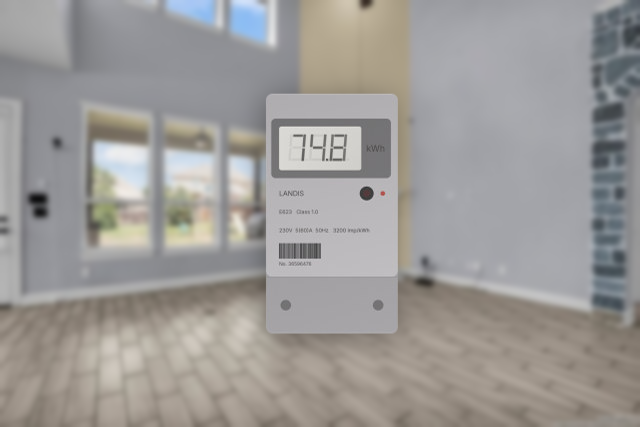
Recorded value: {"value": 74.8, "unit": "kWh"}
